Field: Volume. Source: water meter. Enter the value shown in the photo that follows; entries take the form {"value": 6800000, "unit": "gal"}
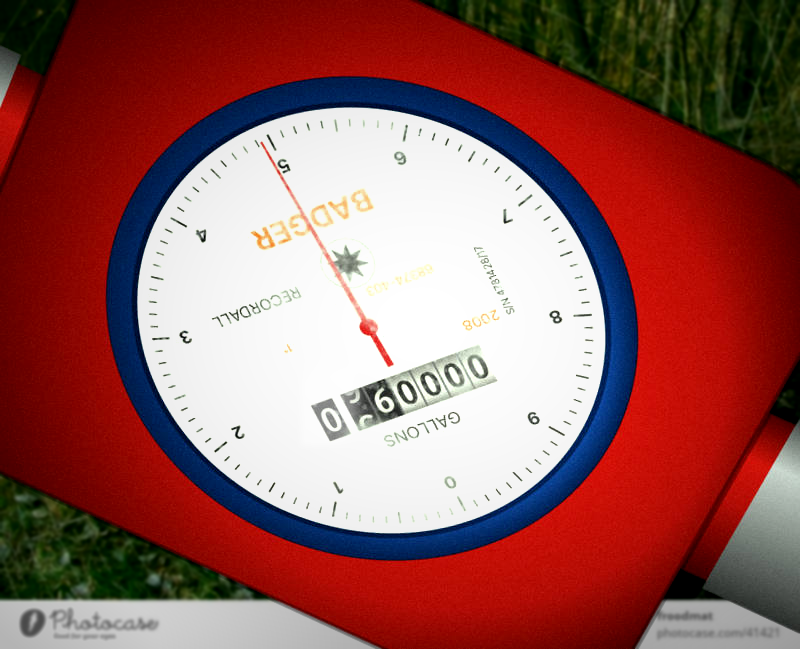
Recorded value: {"value": 954.9, "unit": "gal"}
